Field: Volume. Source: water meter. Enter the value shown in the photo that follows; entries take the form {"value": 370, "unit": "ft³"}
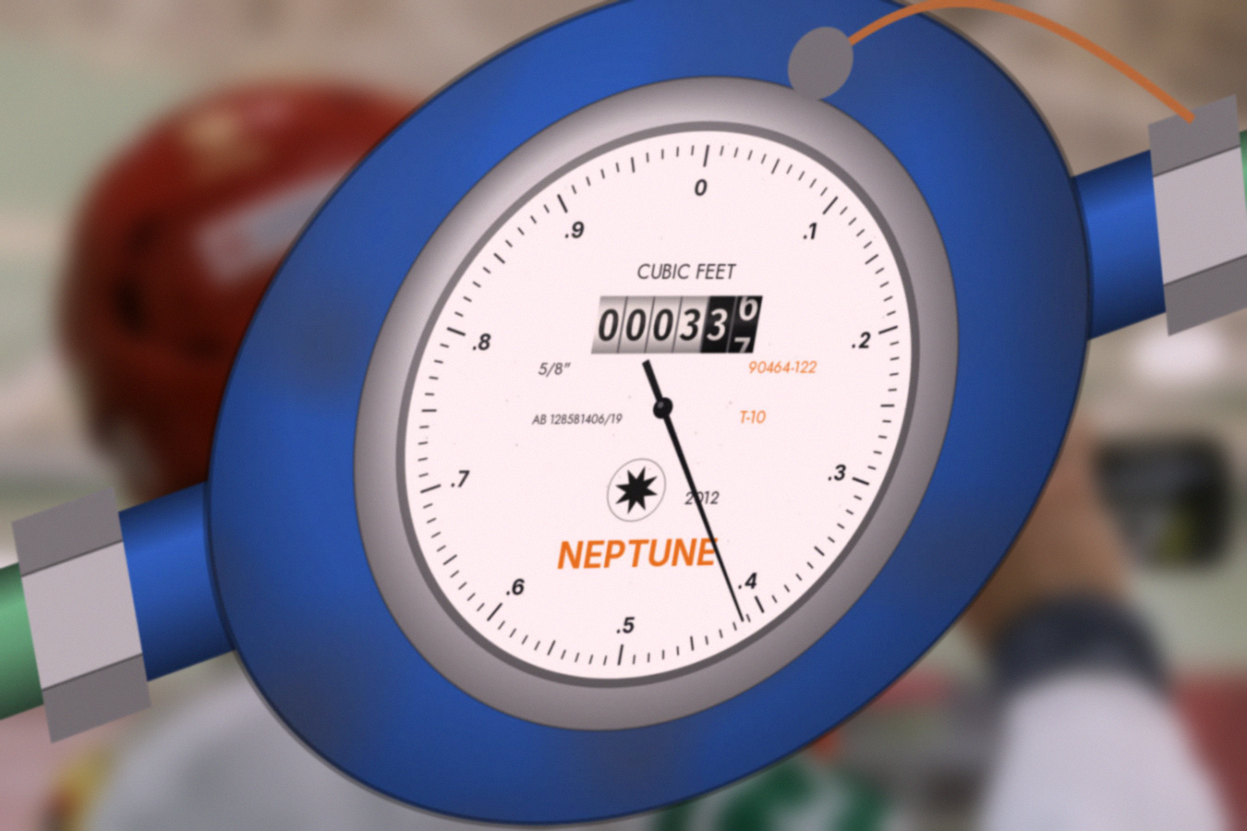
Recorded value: {"value": 336.41, "unit": "ft³"}
